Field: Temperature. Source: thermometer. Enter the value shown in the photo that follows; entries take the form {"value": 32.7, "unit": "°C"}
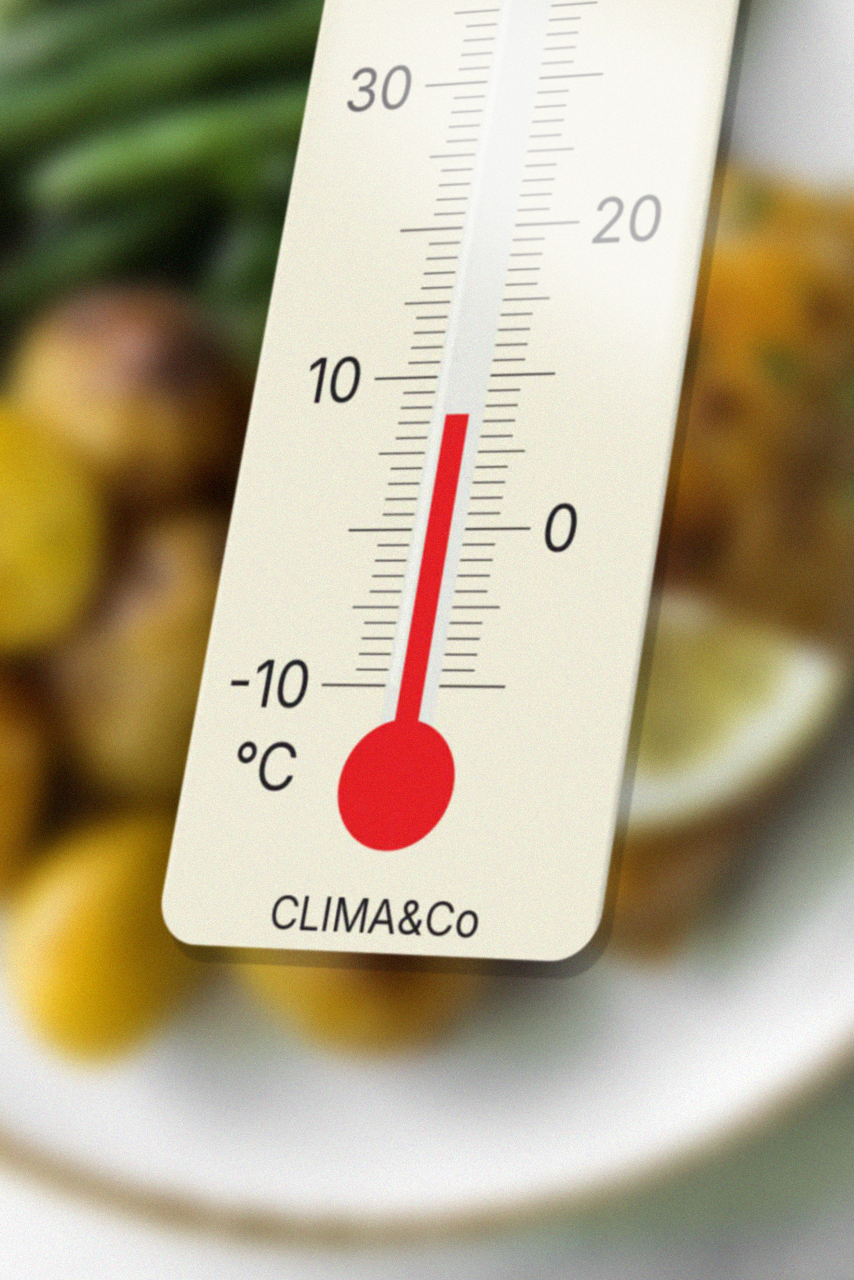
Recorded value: {"value": 7.5, "unit": "°C"}
